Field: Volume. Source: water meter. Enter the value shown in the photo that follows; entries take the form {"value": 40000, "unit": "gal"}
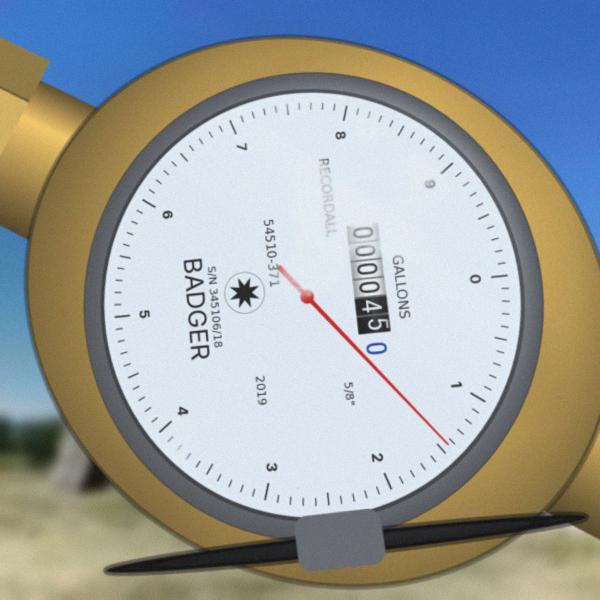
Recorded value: {"value": 451.4, "unit": "gal"}
